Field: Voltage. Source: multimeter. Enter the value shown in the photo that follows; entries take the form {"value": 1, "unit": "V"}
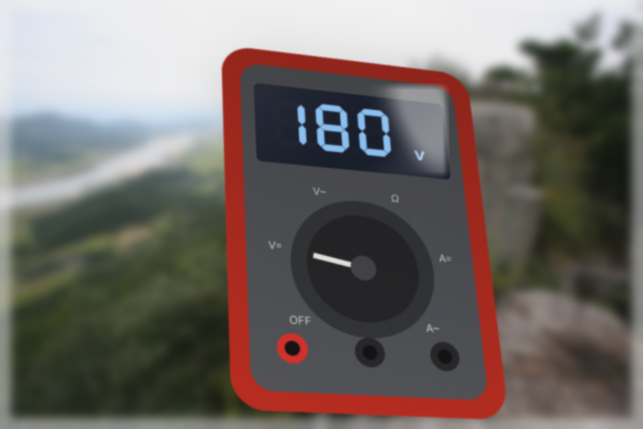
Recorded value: {"value": 180, "unit": "V"}
